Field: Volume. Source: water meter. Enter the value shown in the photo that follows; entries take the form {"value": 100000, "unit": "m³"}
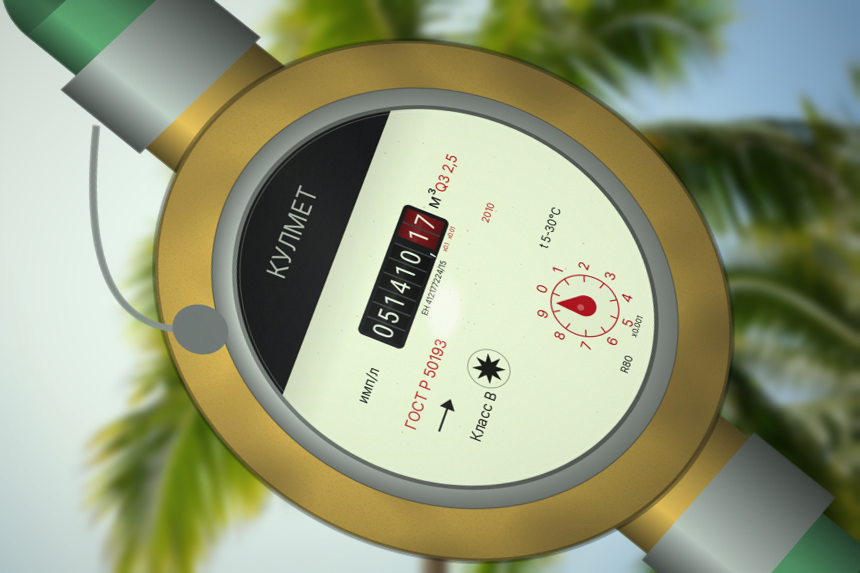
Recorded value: {"value": 51410.169, "unit": "m³"}
